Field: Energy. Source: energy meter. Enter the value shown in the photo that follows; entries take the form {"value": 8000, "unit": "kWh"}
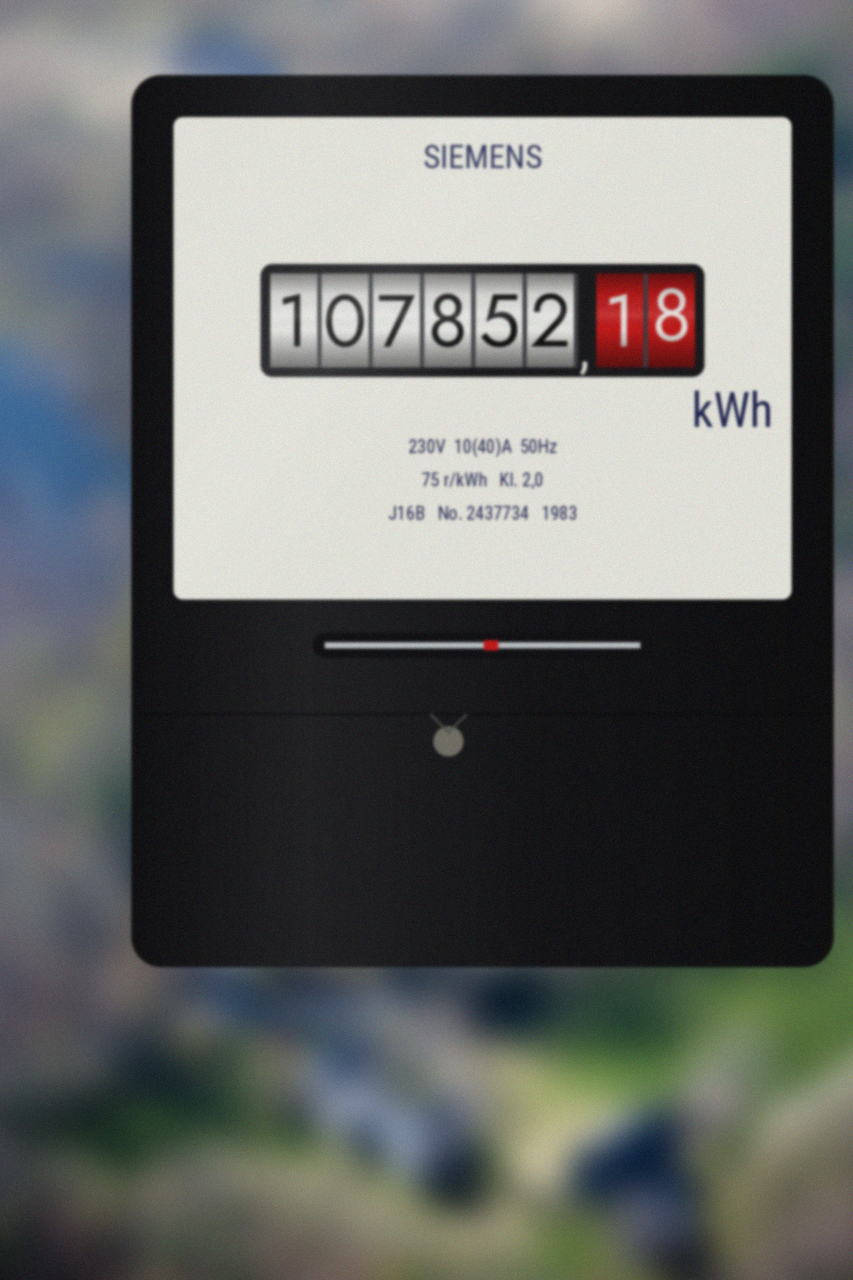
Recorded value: {"value": 107852.18, "unit": "kWh"}
